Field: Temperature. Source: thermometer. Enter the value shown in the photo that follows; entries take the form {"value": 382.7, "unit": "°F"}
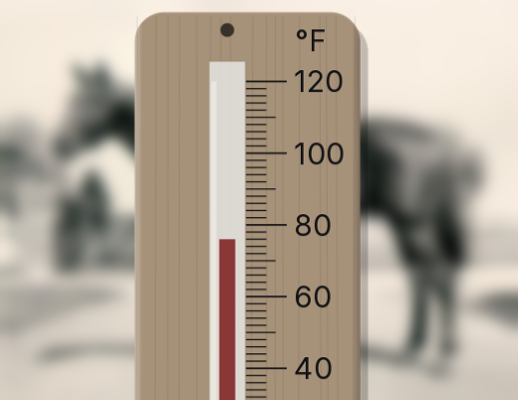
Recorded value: {"value": 76, "unit": "°F"}
